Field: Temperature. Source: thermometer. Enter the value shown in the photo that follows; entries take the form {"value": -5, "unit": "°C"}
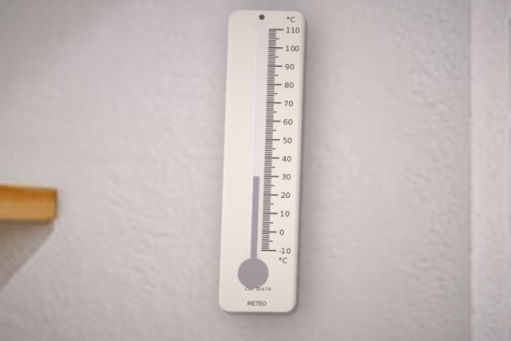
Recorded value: {"value": 30, "unit": "°C"}
